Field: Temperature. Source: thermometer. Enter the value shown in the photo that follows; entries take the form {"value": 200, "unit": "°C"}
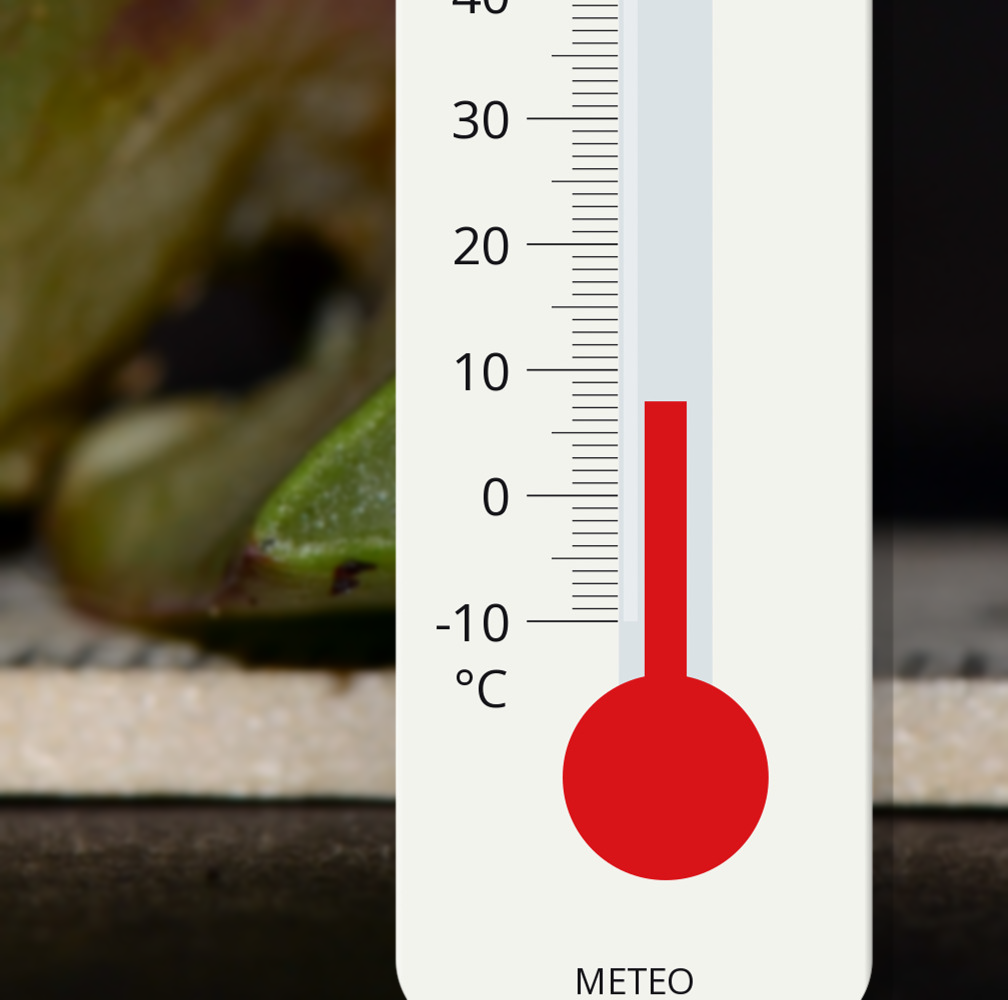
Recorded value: {"value": 7.5, "unit": "°C"}
